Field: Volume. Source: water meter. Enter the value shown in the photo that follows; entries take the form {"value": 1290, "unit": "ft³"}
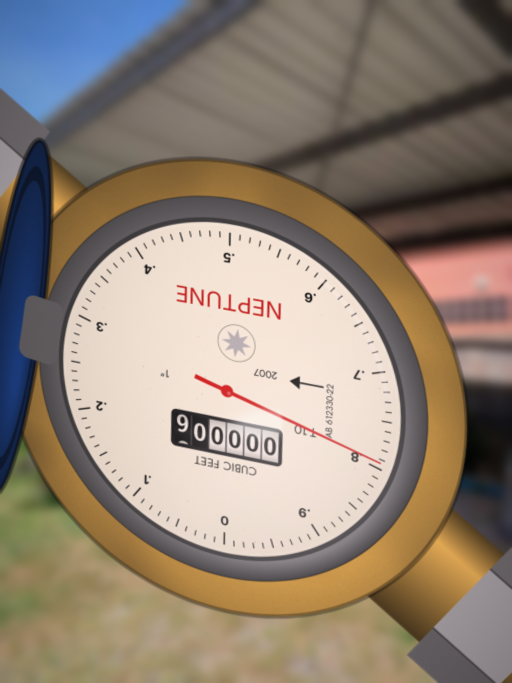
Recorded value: {"value": 5.79, "unit": "ft³"}
